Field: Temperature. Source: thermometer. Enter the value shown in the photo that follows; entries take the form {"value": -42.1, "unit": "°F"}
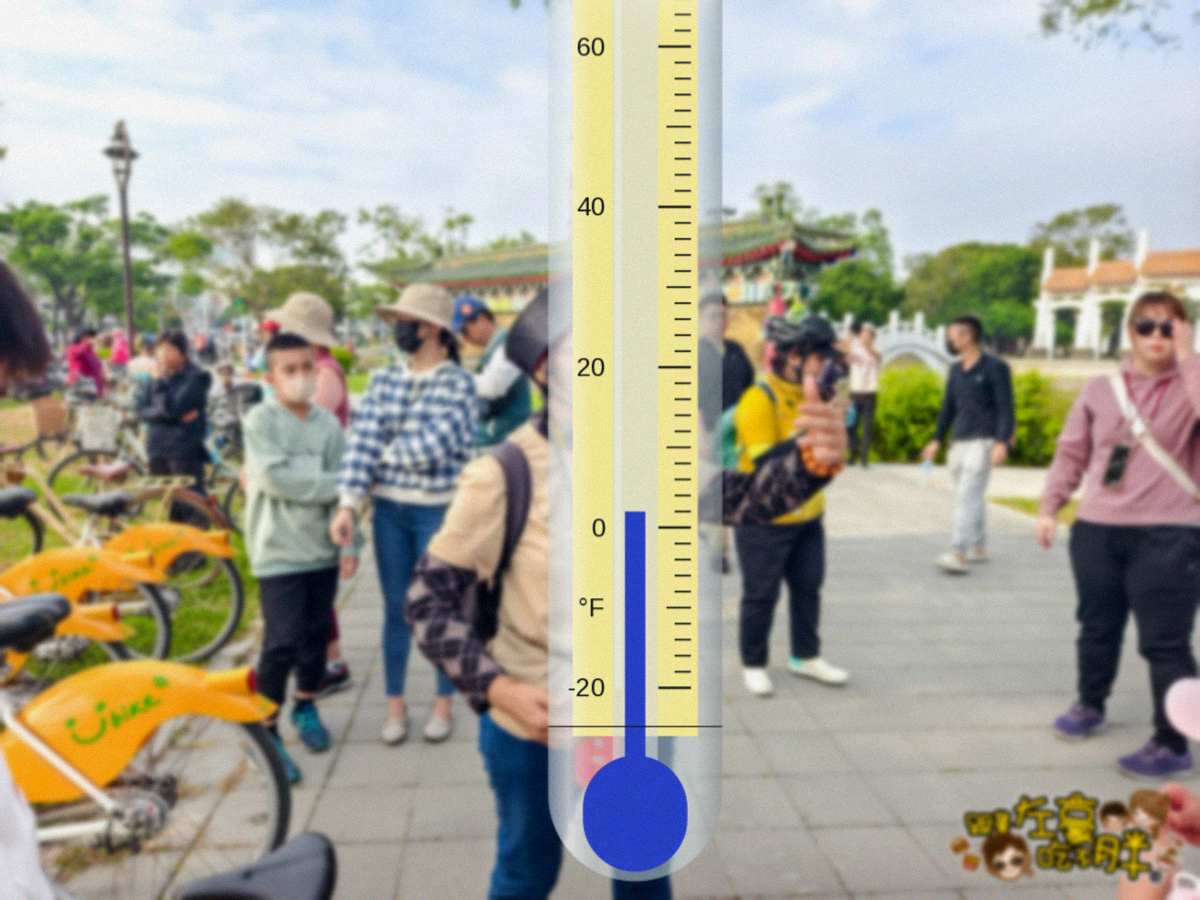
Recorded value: {"value": 2, "unit": "°F"}
